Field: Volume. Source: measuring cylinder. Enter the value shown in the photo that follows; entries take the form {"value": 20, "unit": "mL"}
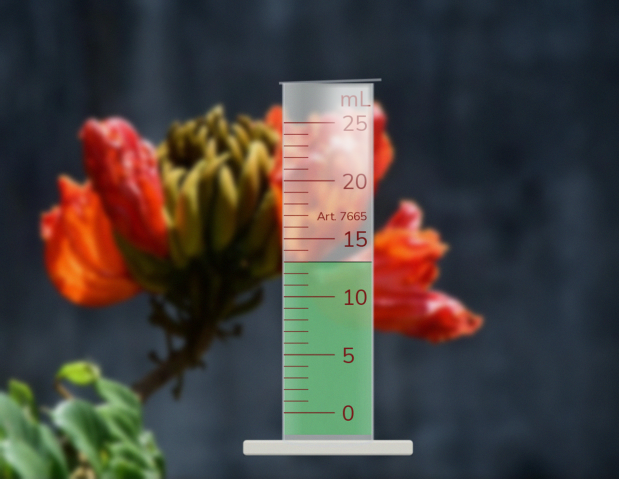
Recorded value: {"value": 13, "unit": "mL"}
